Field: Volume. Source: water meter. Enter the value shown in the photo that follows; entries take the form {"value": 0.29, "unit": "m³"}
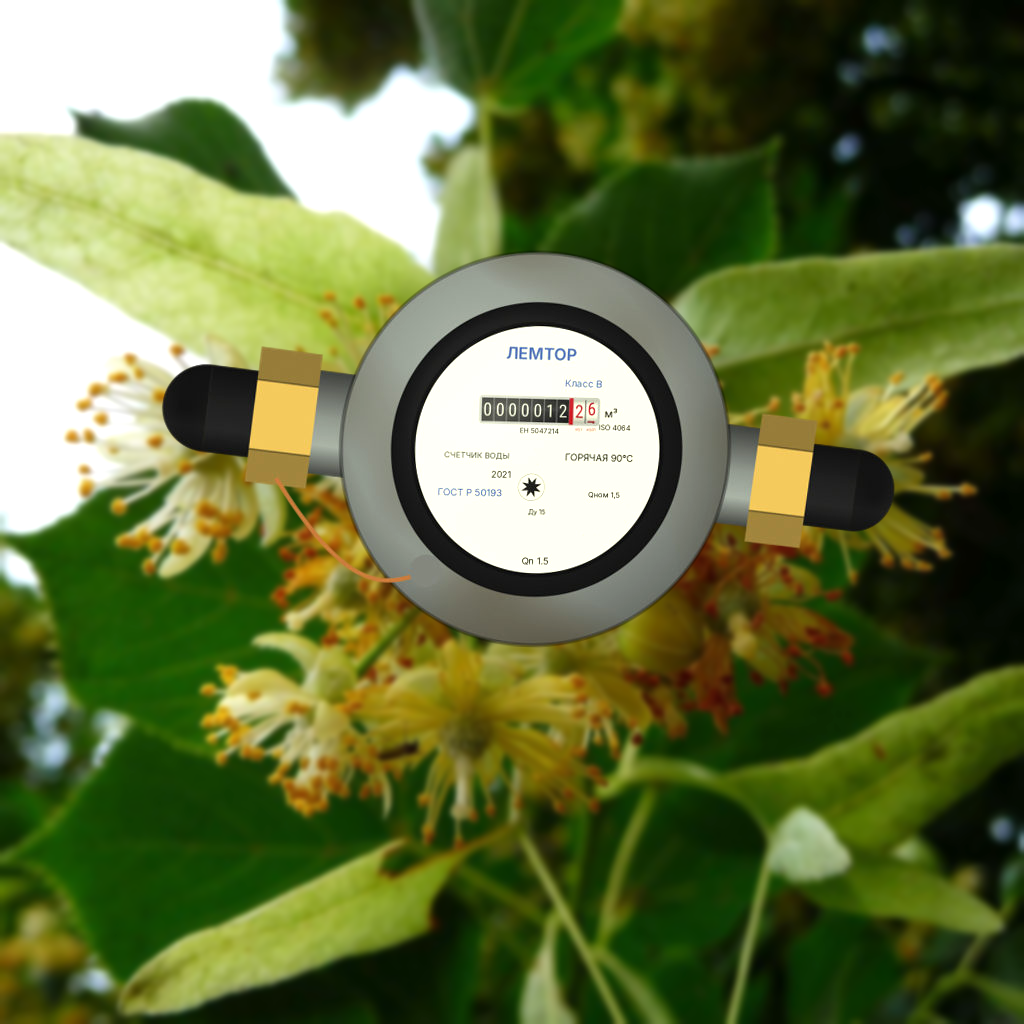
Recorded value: {"value": 12.26, "unit": "m³"}
